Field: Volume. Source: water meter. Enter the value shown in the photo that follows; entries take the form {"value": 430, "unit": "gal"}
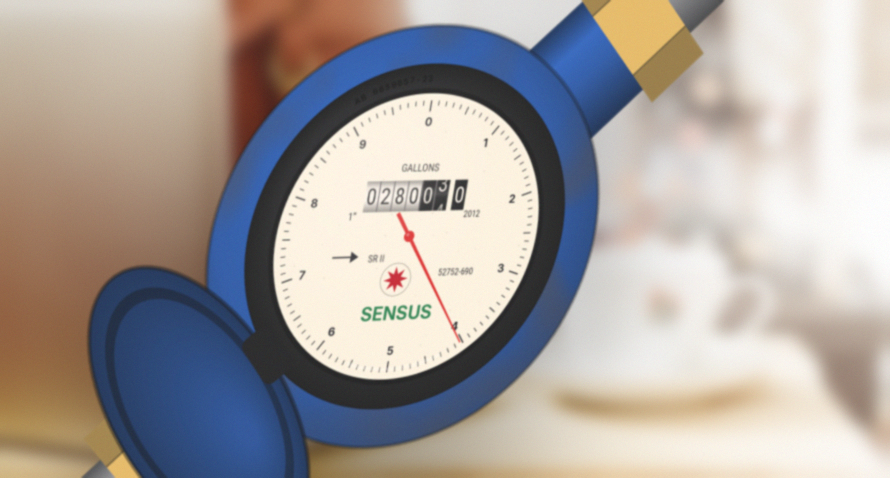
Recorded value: {"value": 280034.0, "unit": "gal"}
